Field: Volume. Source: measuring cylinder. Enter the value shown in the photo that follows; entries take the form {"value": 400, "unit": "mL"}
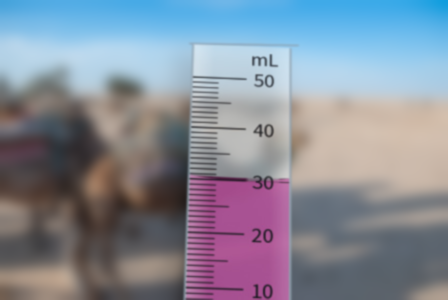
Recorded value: {"value": 30, "unit": "mL"}
